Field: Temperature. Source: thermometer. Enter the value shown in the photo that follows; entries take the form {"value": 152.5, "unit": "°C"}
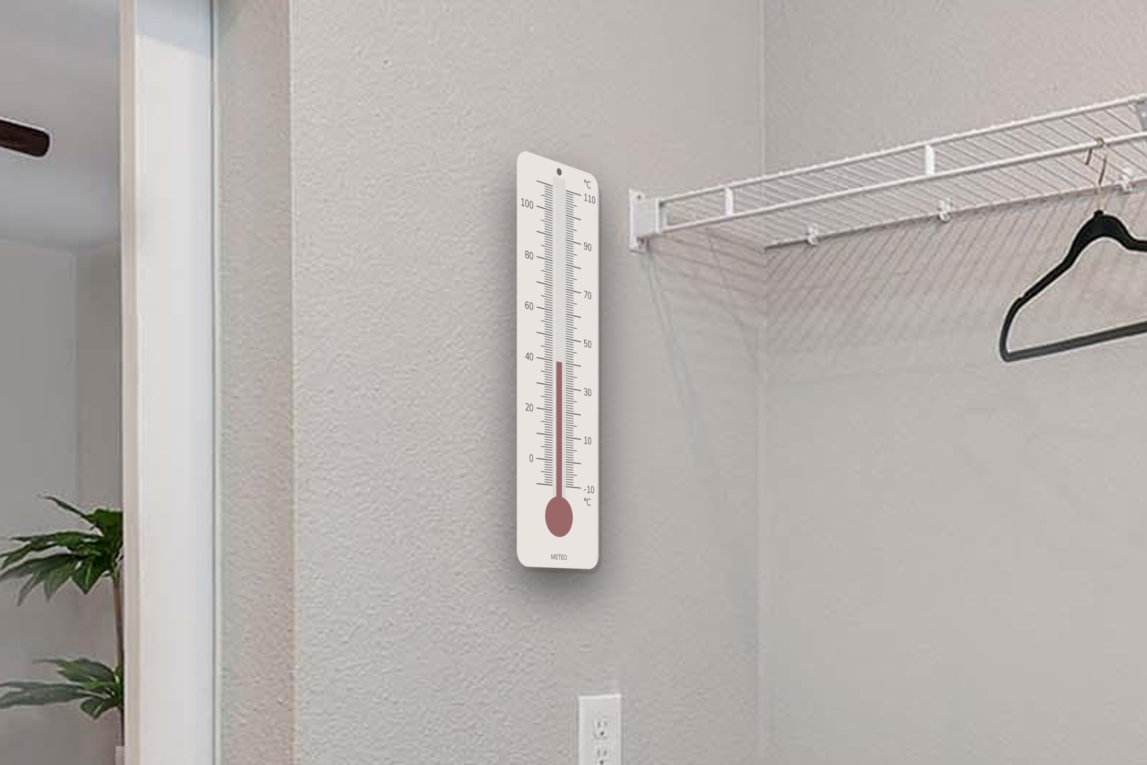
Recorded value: {"value": 40, "unit": "°C"}
